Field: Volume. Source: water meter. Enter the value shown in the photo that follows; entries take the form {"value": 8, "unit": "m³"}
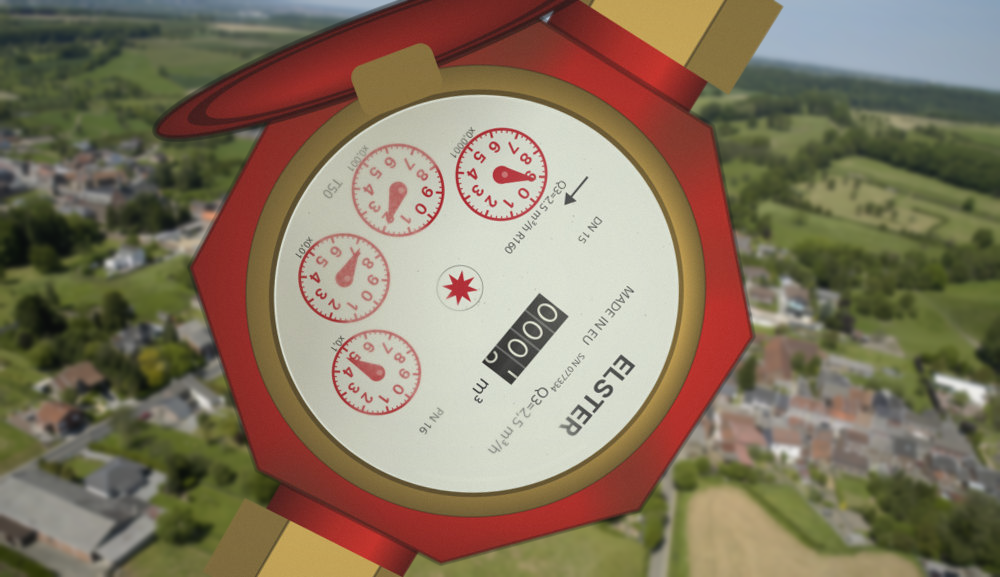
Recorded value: {"value": 1.4719, "unit": "m³"}
